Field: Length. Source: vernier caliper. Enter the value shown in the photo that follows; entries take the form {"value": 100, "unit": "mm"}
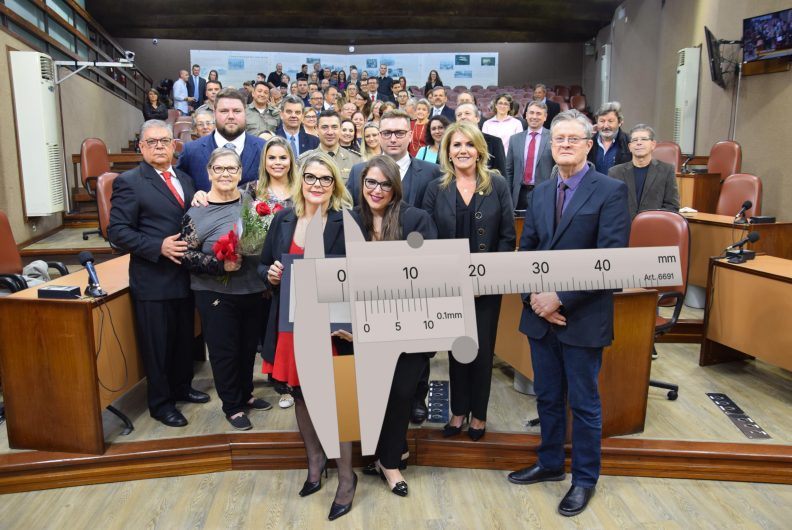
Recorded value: {"value": 3.0, "unit": "mm"}
